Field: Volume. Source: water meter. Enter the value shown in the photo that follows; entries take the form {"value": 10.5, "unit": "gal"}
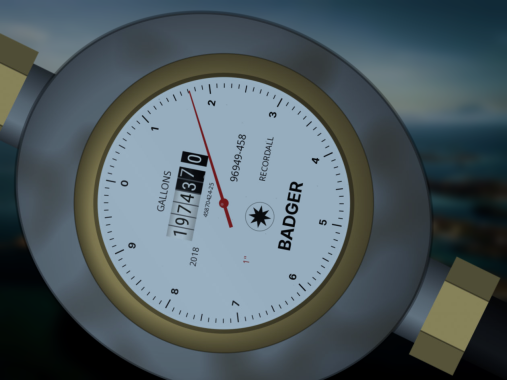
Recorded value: {"value": 1974371.7, "unit": "gal"}
